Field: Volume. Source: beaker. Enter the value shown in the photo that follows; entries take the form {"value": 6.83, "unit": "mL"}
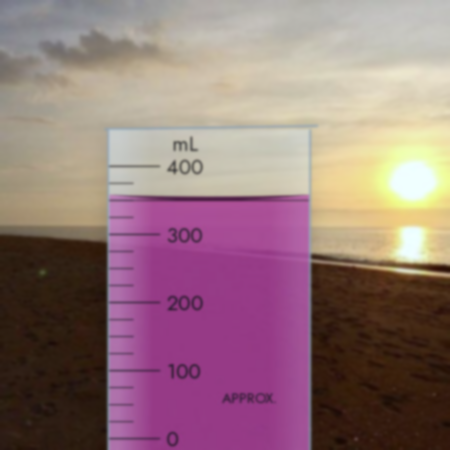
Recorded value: {"value": 350, "unit": "mL"}
